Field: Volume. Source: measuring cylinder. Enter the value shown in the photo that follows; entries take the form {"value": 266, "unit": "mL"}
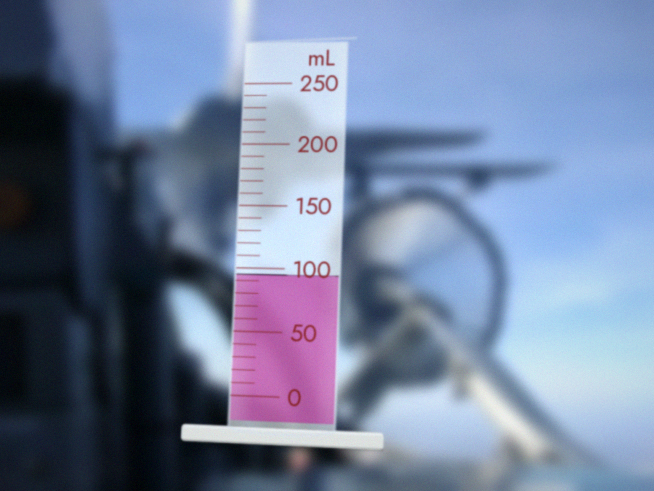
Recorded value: {"value": 95, "unit": "mL"}
